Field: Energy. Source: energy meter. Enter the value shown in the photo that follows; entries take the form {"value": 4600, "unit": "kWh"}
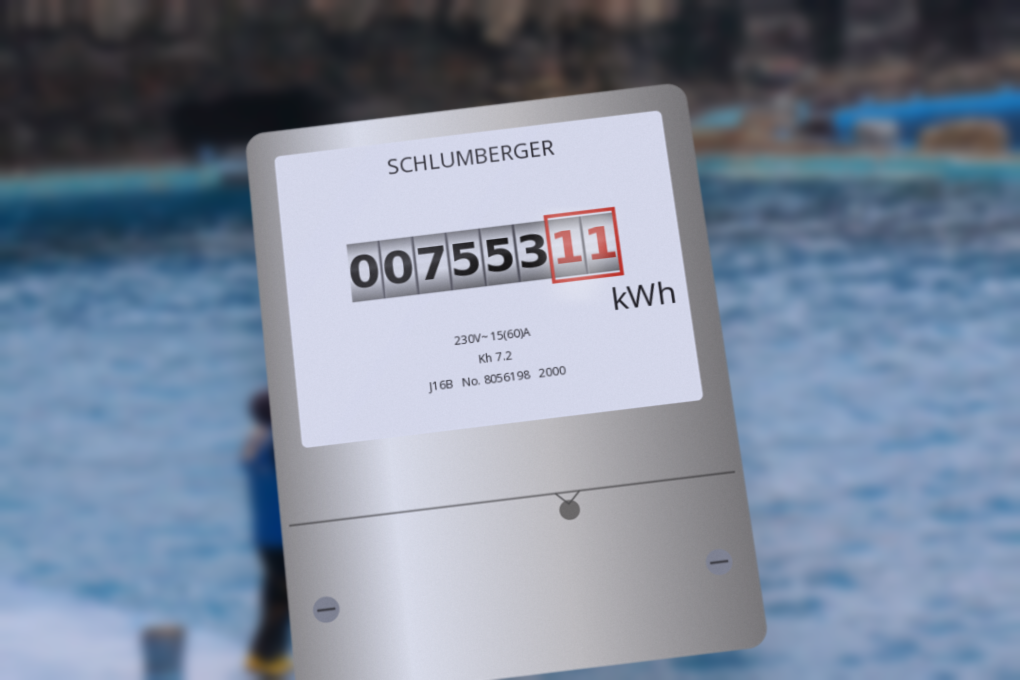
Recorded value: {"value": 7553.11, "unit": "kWh"}
